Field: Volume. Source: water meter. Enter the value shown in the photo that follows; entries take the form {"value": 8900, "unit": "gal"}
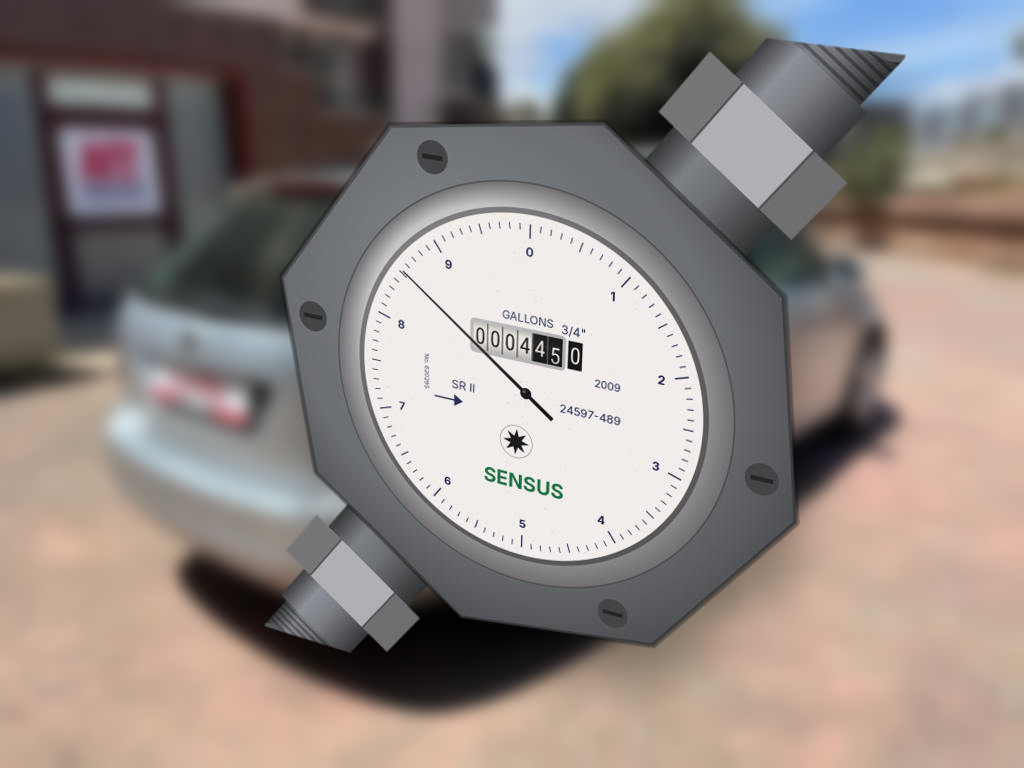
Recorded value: {"value": 4448.5, "unit": "gal"}
